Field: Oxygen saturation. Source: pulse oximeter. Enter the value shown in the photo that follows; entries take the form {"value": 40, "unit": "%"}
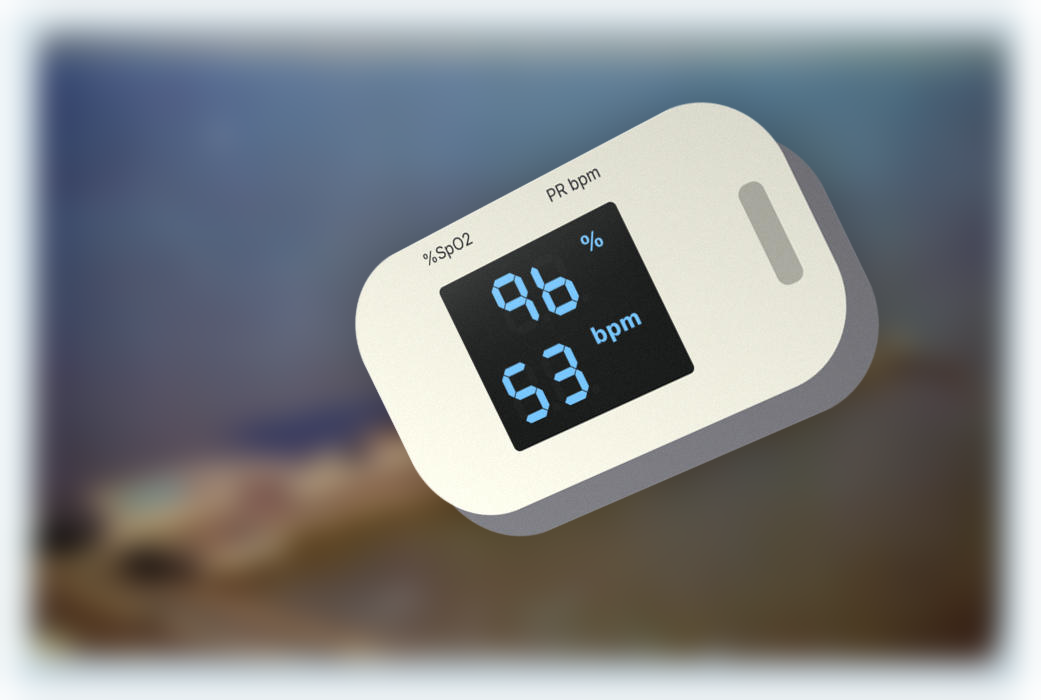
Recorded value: {"value": 96, "unit": "%"}
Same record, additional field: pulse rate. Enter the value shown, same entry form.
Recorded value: {"value": 53, "unit": "bpm"}
